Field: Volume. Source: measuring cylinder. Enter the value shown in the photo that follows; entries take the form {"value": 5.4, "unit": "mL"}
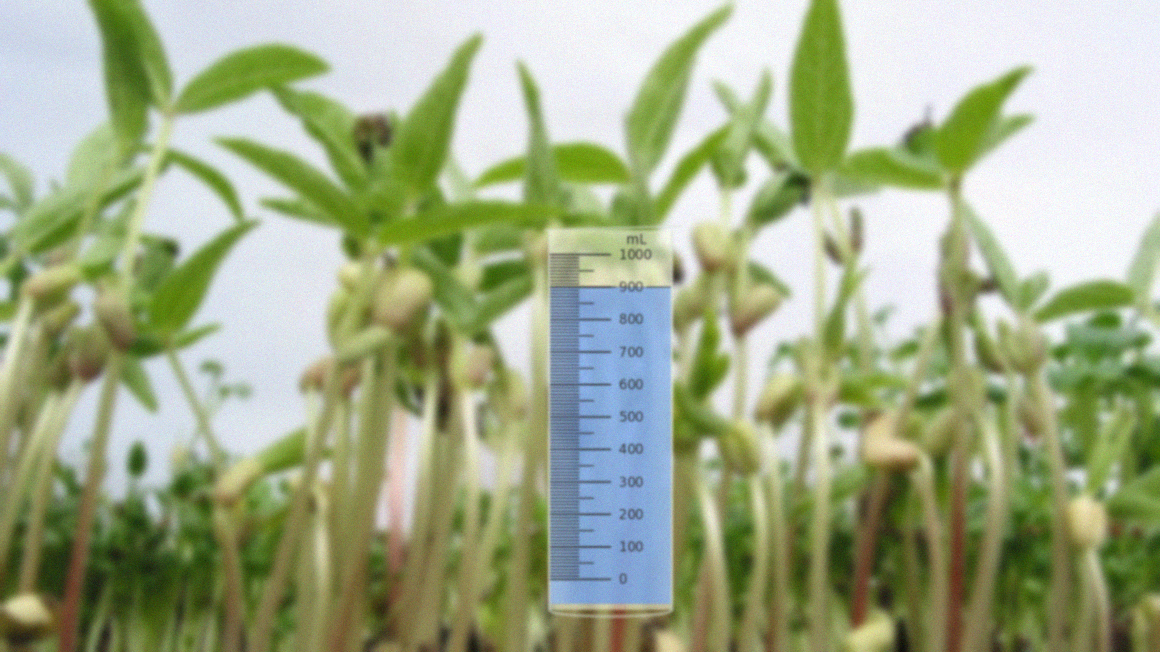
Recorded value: {"value": 900, "unit": "mL"}
